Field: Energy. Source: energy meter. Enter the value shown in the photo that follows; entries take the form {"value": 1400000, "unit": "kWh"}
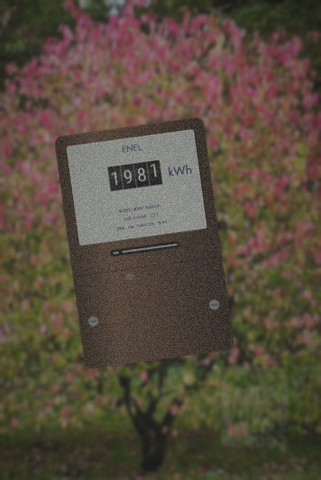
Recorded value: {"value": 1981, "unit": "kWh"}
